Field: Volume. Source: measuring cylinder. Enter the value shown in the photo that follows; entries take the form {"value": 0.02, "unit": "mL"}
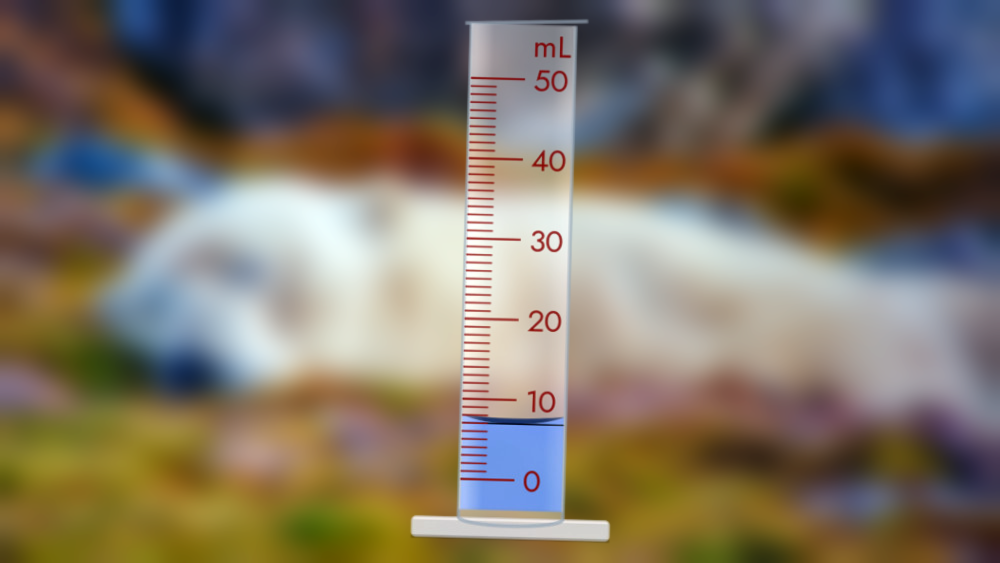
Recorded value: {"value": 7, "unit": "mL"}
